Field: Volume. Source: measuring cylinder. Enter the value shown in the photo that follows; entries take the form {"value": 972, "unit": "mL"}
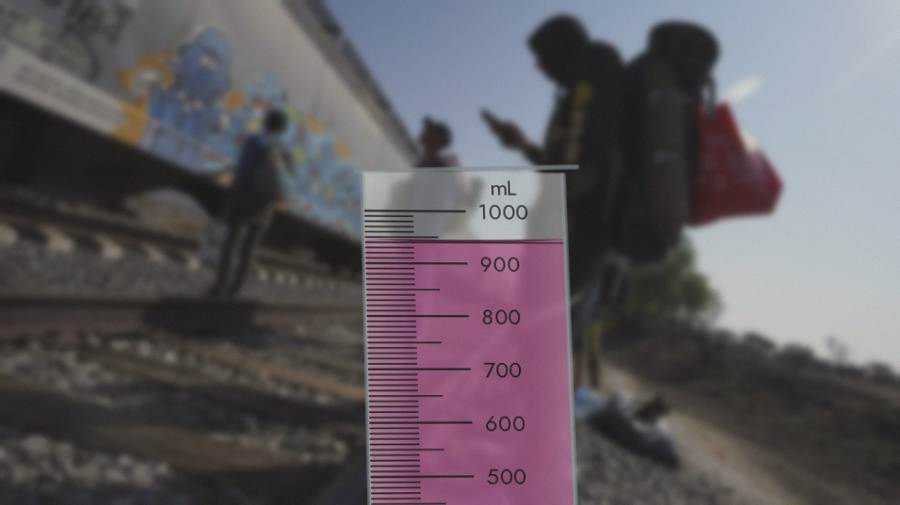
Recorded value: {"value": 940, "unit": "mL"}
